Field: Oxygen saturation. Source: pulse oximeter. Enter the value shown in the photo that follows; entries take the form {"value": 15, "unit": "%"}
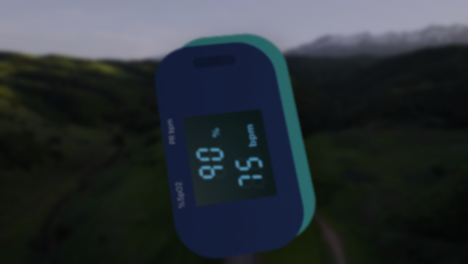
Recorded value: {"value": 90, "unit": "%"}
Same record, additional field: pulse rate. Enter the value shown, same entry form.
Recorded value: {"value": 75, "unit": "bpm"}
